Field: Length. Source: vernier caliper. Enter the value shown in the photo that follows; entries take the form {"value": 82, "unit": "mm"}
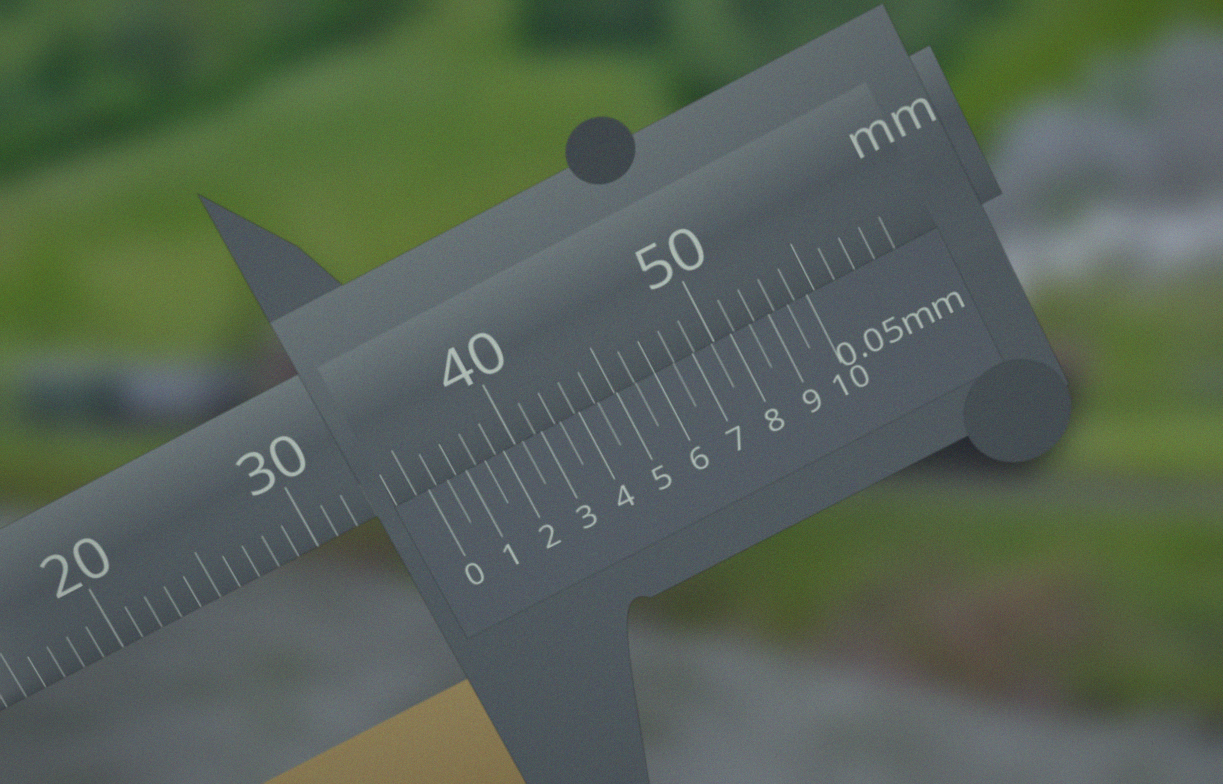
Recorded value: {"value": 35.6, "unit": "mm"}
